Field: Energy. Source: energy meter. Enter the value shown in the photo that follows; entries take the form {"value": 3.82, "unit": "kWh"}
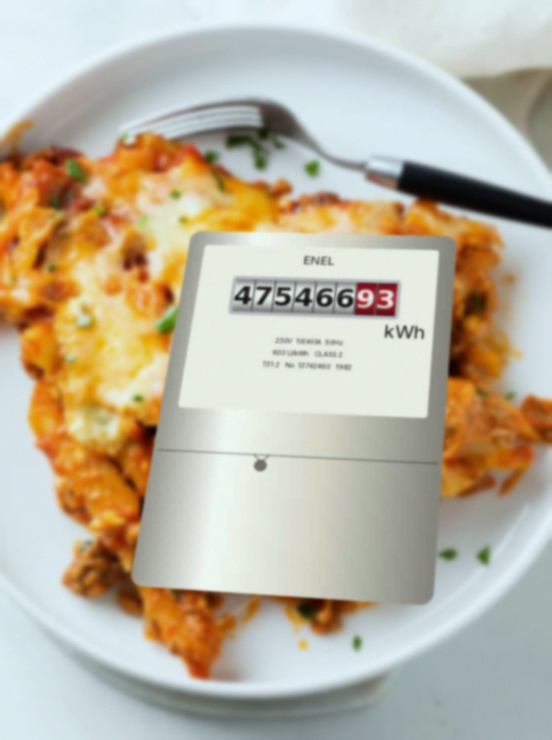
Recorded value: {"value": 475466.93, "unit": "kWh"}
